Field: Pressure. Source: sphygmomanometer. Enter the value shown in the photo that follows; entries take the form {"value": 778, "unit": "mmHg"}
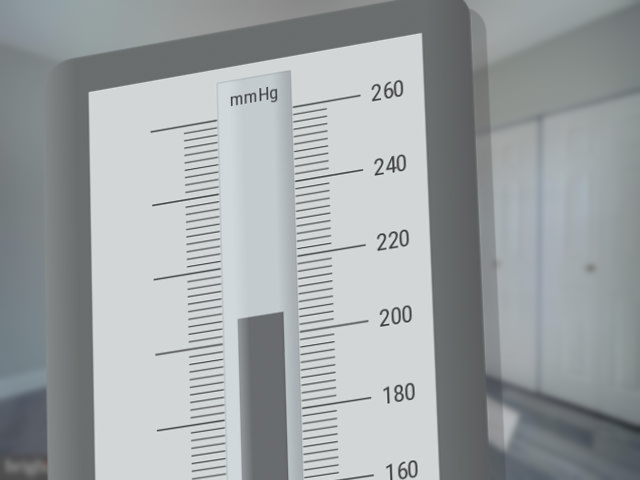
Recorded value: {"value": 206, "unit": "mmHg"}
